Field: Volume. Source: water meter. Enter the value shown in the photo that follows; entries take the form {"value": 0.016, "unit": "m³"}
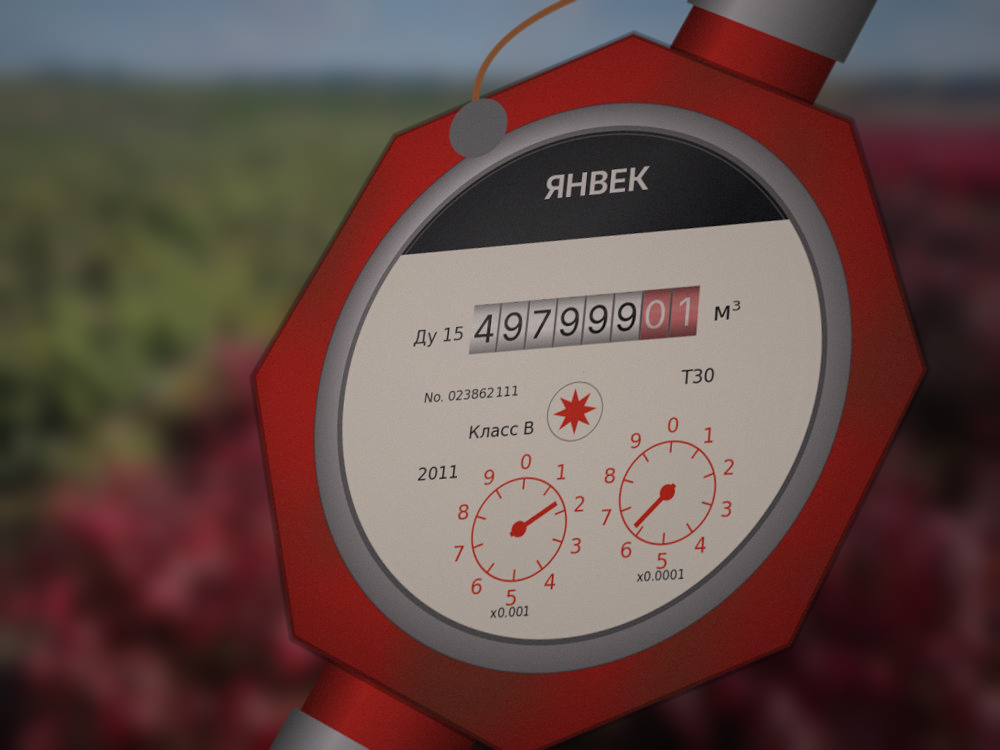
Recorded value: {"value": 497999.0116, "unit": "m³"}
